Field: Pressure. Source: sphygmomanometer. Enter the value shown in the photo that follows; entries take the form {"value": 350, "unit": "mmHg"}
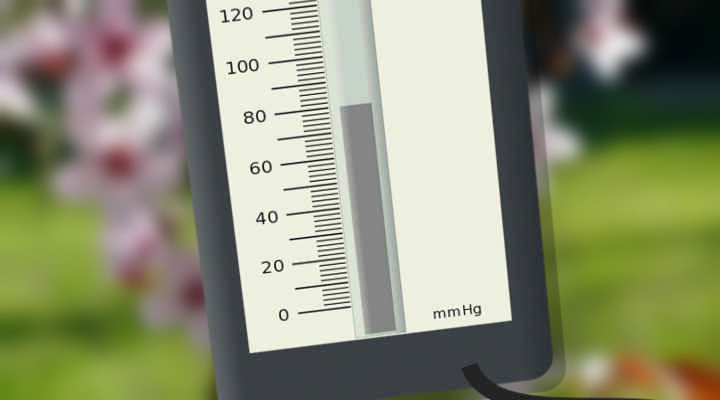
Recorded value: {"value": 80, "unit": "mmHg"}
